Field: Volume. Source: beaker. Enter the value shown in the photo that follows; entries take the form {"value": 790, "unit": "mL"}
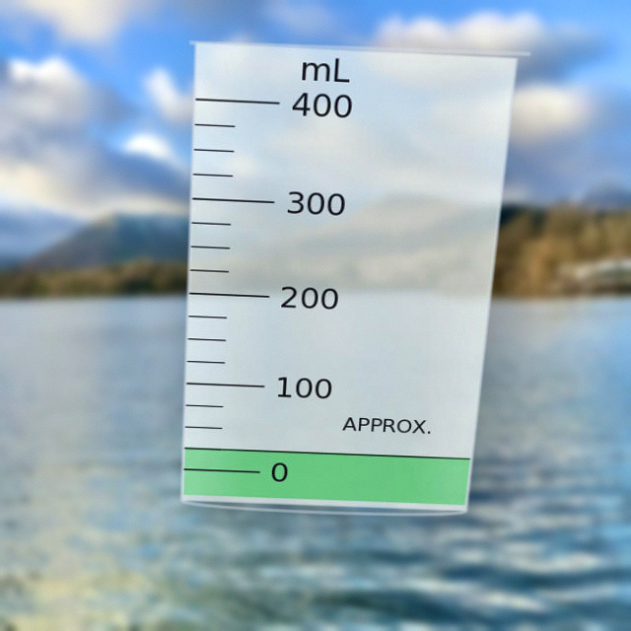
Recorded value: {"value": 25, "unit": "mL"}
